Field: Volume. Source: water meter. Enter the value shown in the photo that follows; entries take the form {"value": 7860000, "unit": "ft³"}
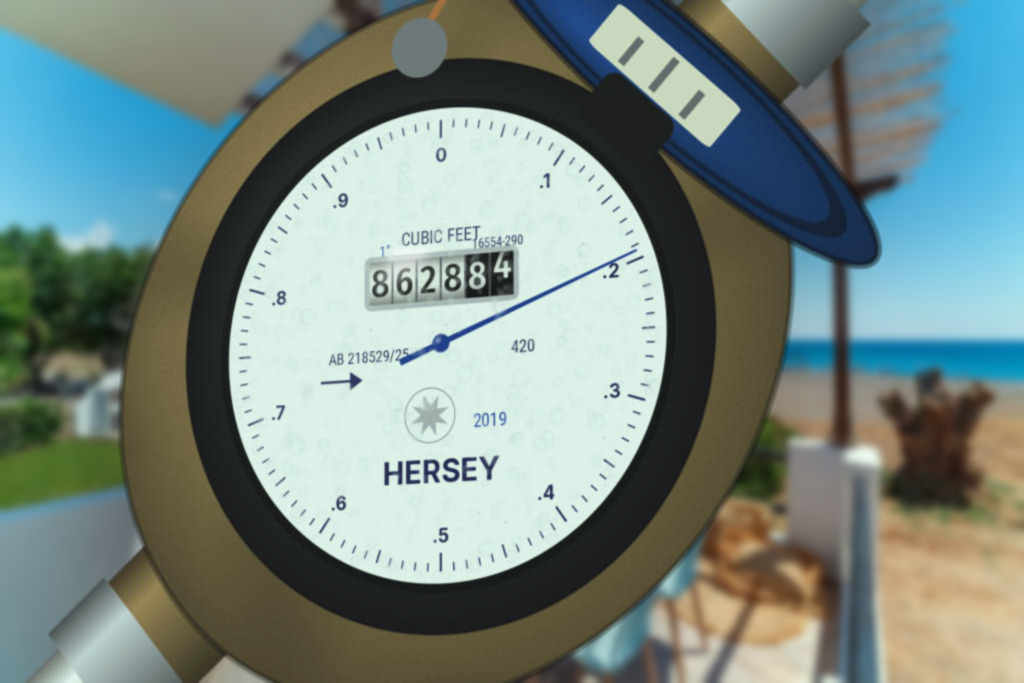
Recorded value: {"value": 862884.19, "unit": "ft³"}
